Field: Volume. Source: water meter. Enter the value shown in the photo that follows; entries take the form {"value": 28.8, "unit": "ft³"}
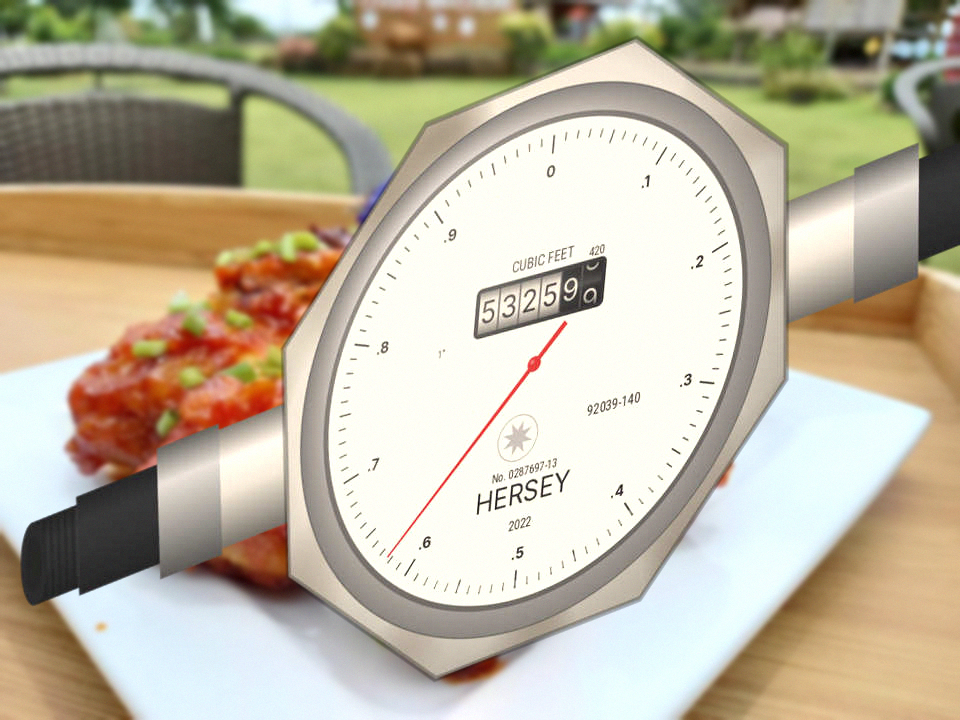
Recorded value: {"value": 532598.62, "unit": "ft³"}
